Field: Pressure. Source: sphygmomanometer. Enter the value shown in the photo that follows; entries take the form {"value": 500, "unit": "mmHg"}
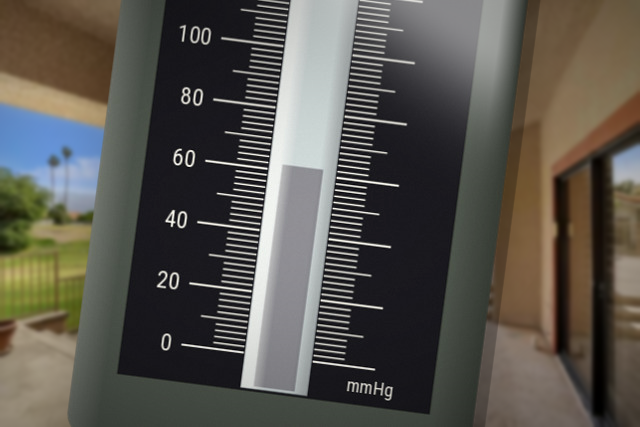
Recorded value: {"value": 62, "unit": "mmHg"}
